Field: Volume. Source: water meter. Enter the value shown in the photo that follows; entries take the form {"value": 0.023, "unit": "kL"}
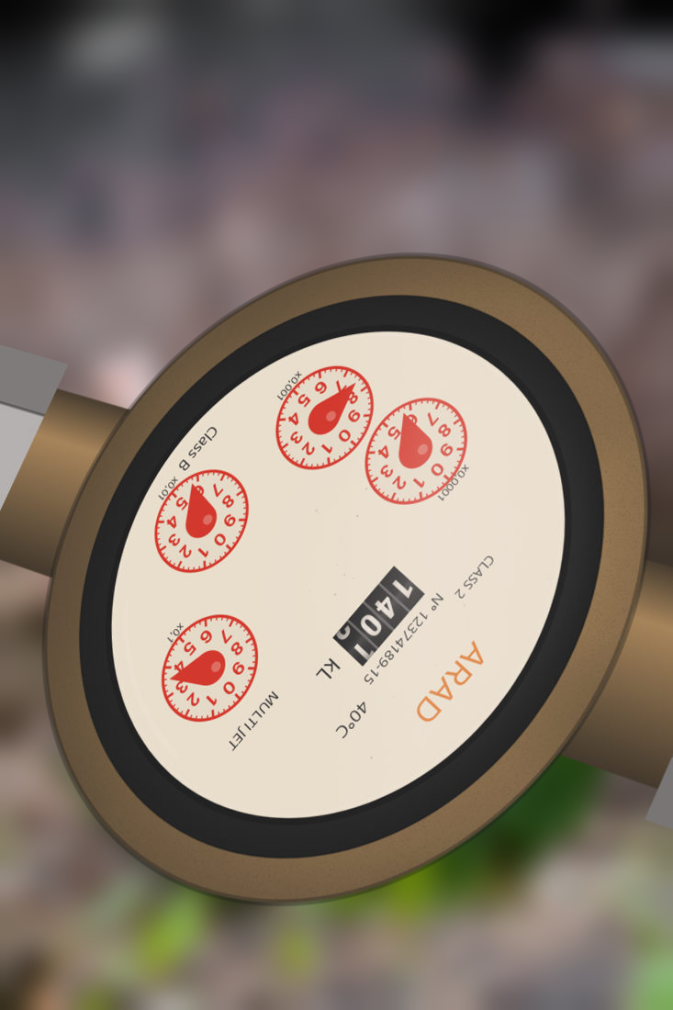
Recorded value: {"value": 1401.3575, "unit": "kL"}
